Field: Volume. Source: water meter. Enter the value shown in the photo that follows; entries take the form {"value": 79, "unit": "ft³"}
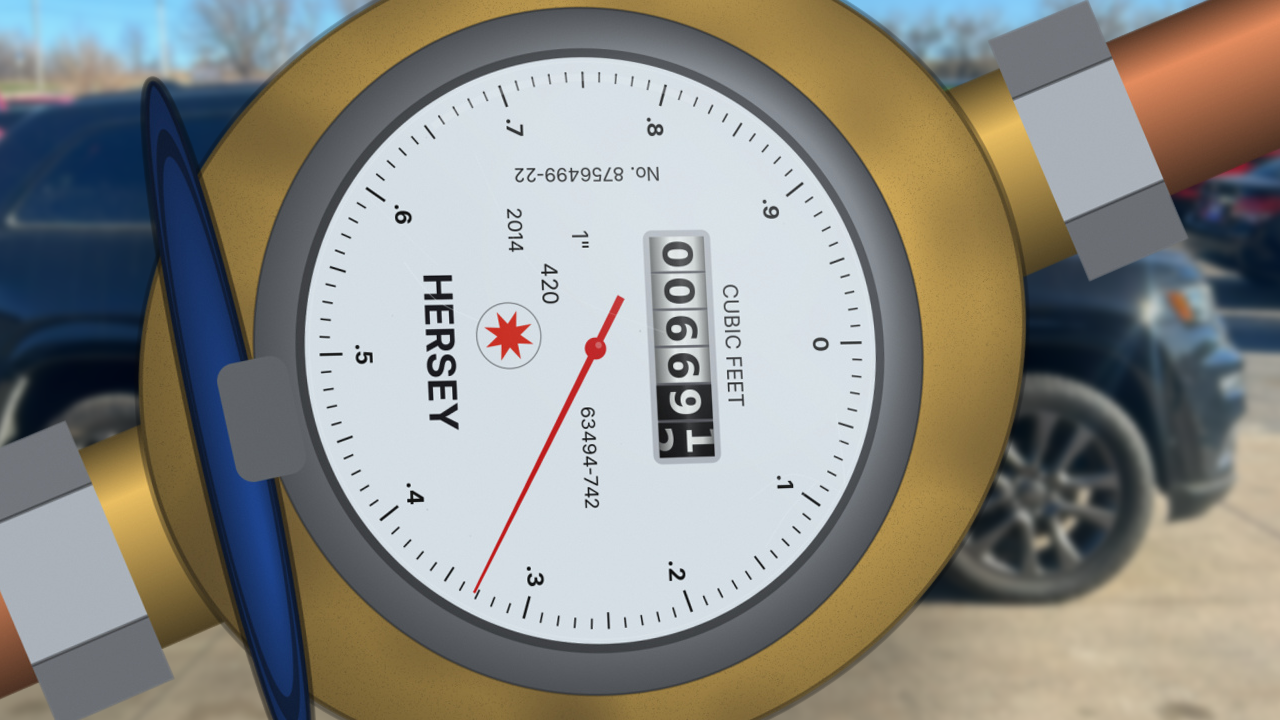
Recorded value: {"value": 6691.33, "unit": "ft³"}
